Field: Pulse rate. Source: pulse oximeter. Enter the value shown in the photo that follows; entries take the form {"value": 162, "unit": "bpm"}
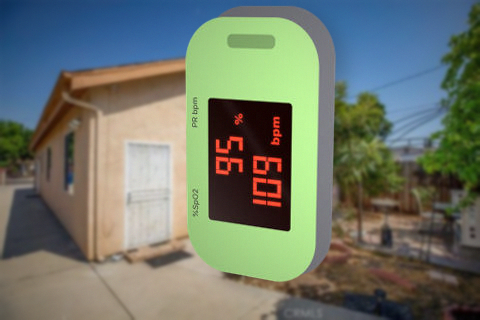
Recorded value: {"value": 109, "unit": "bpm"}
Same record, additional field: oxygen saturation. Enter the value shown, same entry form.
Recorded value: {"value": 95, "unit": "%"}
